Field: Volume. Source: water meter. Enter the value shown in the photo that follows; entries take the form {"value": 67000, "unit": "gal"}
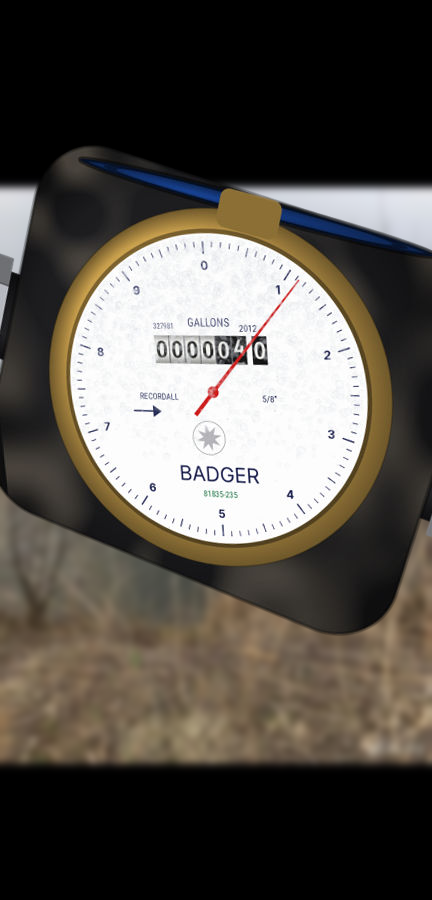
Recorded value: {"value": 41.1, "unit": "gal"}
